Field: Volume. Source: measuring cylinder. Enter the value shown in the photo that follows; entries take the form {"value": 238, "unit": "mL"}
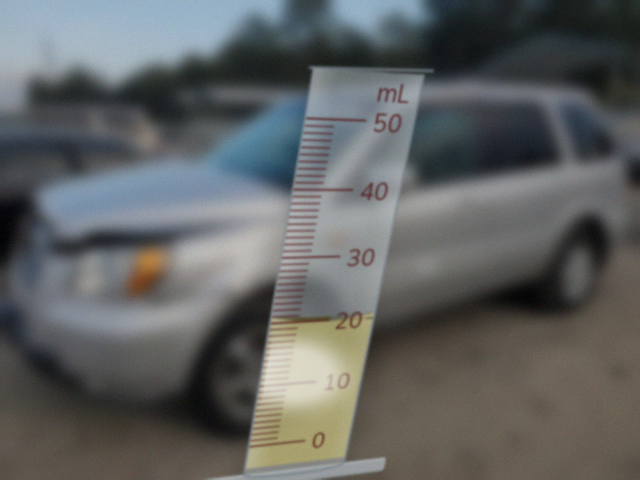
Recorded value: {"value": 20, "unit": "mL"}
